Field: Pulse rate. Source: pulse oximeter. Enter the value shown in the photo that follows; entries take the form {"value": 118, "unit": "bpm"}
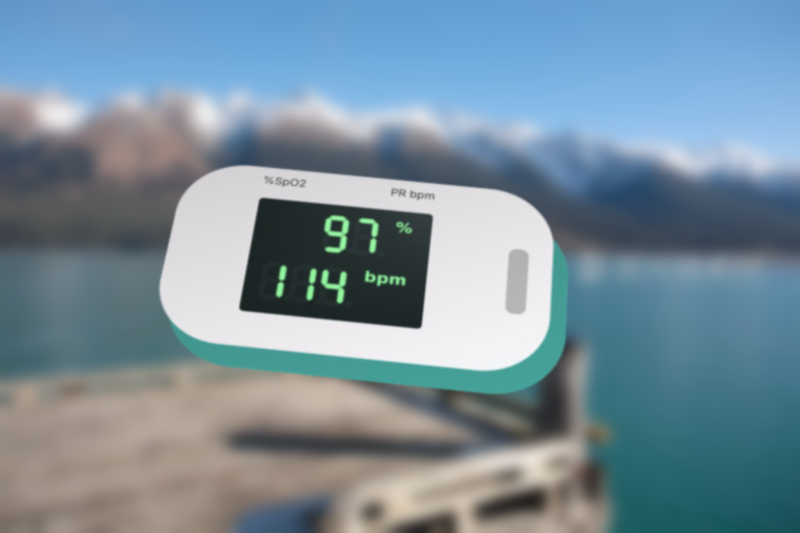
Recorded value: {"value": 114, "unit": "bpm"}
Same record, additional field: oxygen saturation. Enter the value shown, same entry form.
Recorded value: {"value": 97, "unit": "%"}
